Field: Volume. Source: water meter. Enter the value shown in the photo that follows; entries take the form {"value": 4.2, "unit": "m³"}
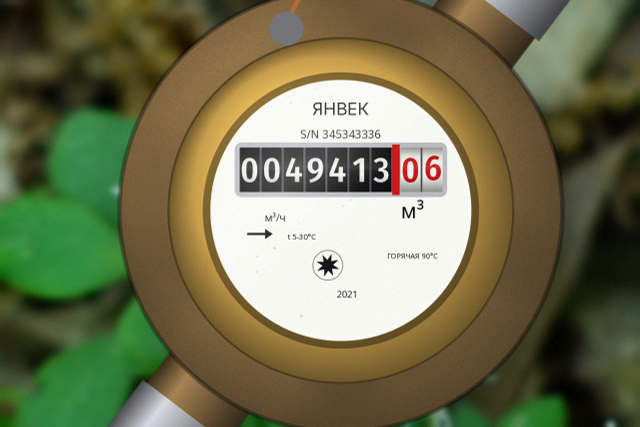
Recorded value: {"value": 49413.06, "unit": "m³"}
